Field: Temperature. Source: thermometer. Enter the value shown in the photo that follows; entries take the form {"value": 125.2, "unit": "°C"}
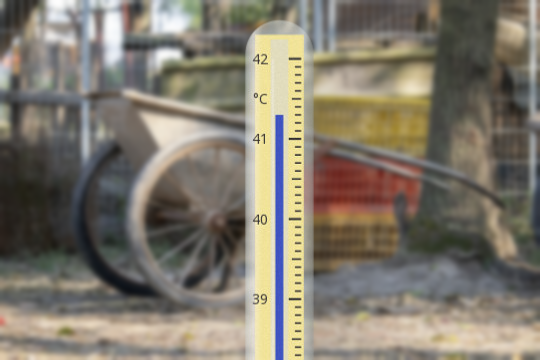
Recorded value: {"value": 41.3, "unit": "°C"}
